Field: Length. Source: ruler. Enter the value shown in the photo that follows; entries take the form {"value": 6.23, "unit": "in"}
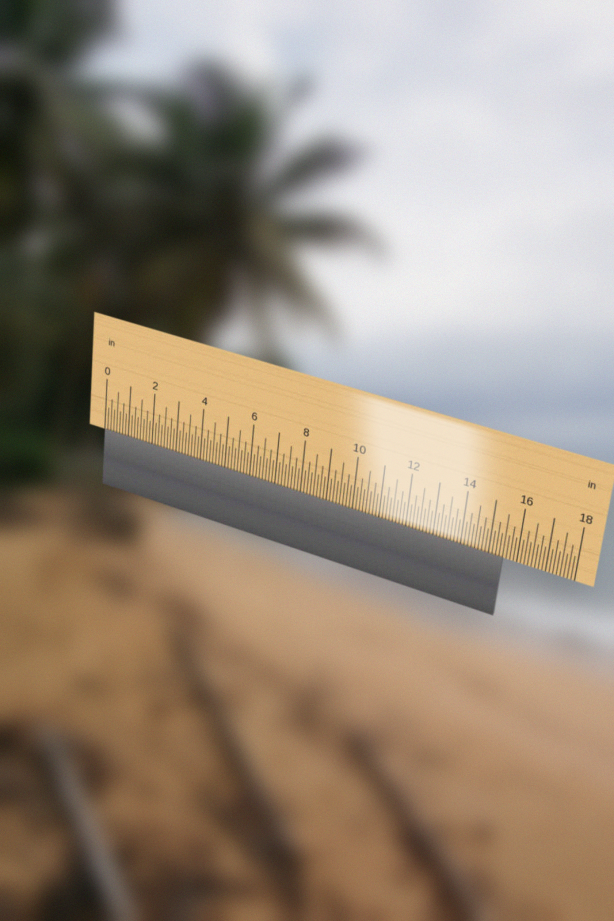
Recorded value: {"value": 15.5, "unit": "in"}
